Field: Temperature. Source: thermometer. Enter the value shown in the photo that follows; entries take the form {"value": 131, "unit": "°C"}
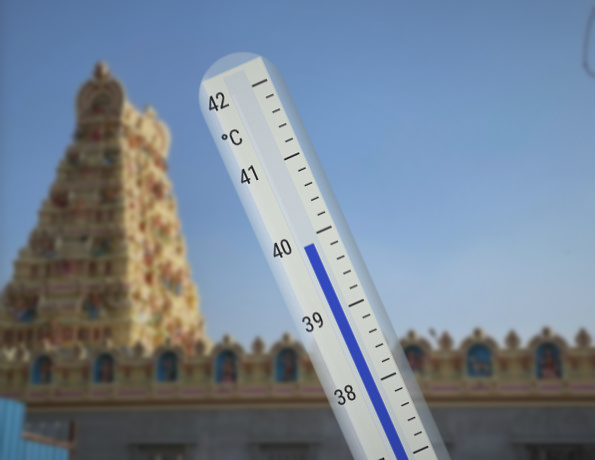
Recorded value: {"value": 39.9, "unit": "°C"}
